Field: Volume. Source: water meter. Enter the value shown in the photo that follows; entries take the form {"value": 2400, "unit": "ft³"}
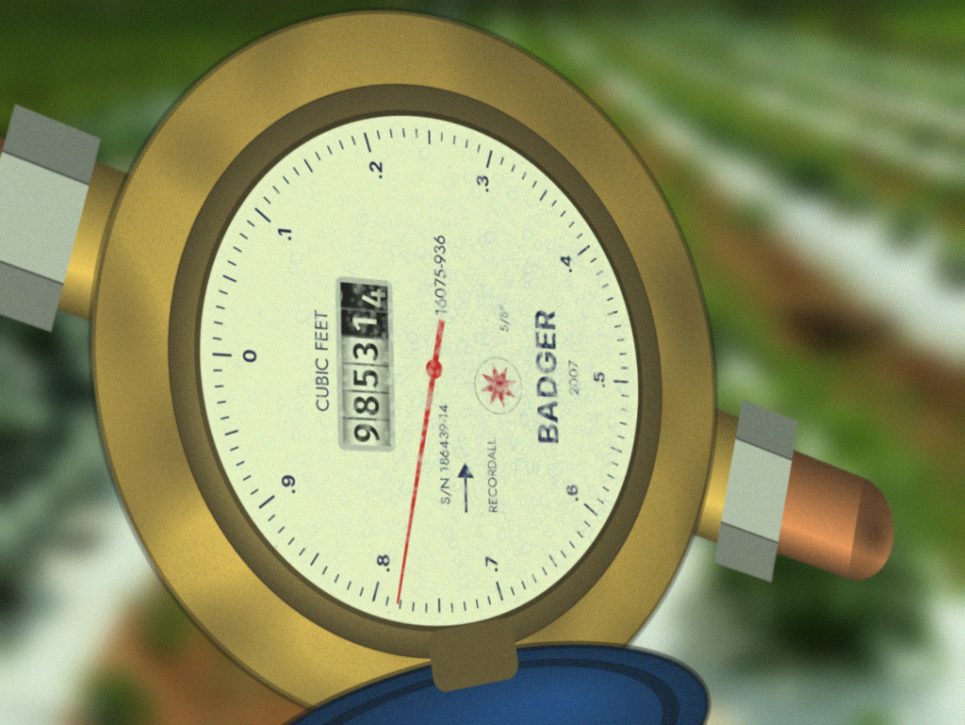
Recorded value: {"value": 985313.78, "unit": "ft³"}
